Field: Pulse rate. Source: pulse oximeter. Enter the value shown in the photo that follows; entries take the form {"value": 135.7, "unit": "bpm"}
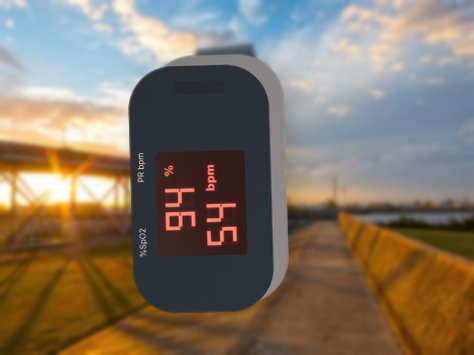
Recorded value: {"value": 54, "unit": "bpm"}
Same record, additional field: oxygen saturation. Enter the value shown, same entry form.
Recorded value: {"value": 94, "unit": "%"}
